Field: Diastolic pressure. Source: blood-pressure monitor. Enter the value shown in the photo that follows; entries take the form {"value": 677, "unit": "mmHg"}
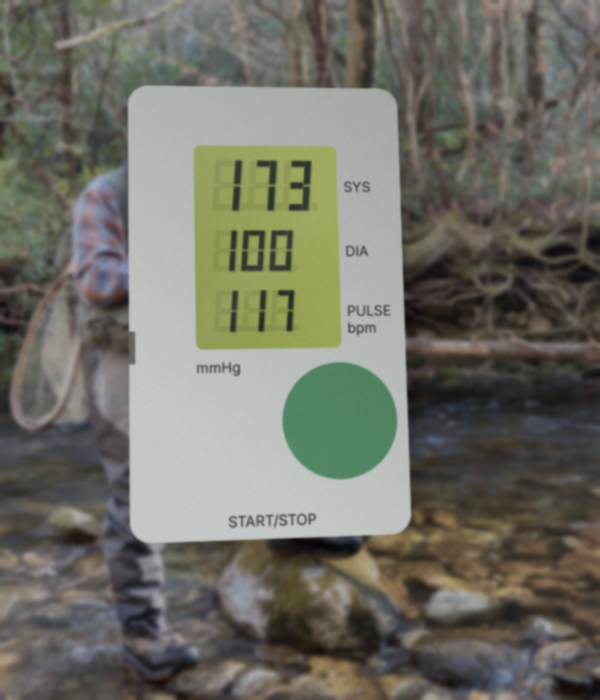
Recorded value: {"value": 100, "unit": "mmHg"}
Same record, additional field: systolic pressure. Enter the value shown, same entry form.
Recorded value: {"value": 173, "unit": "mmHg"}
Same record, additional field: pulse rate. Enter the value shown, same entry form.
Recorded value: {"value": 117, "unit": "bpm"}
